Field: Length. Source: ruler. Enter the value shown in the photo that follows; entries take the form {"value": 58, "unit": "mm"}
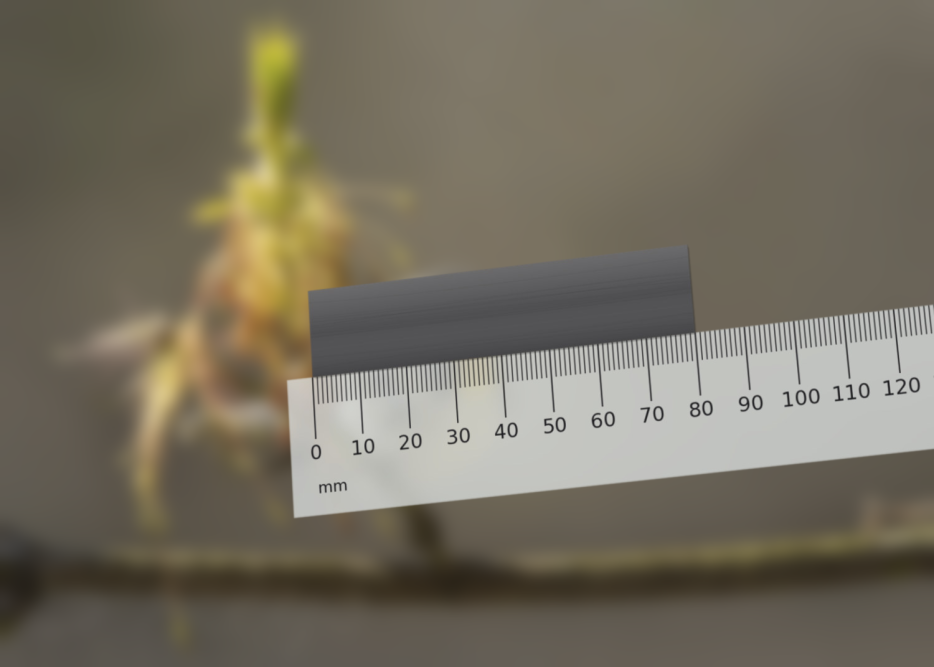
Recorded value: {"value": 80, "unit": "mm"}
